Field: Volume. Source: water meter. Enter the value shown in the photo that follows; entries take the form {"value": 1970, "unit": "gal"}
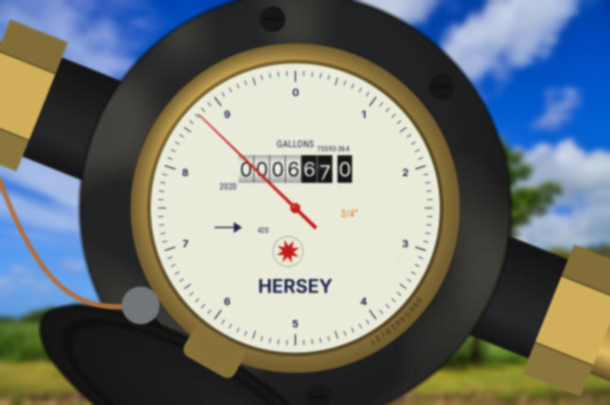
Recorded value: {"value": 6668.7, "unit": "gal"}
